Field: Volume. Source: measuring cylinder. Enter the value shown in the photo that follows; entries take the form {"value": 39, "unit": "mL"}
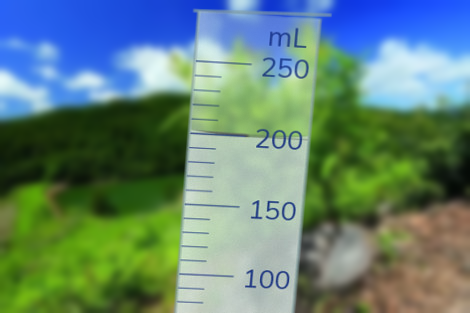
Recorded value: {"value": 200, "unit": "mL"}
